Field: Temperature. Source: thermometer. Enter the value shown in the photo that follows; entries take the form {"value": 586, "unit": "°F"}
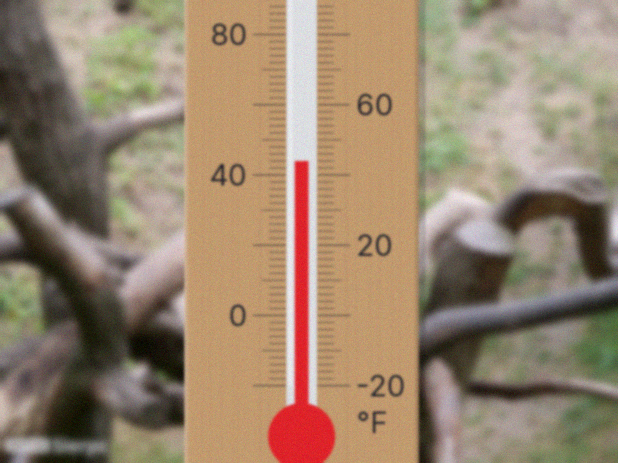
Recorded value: {"value": 44, "unit": "°F"}
